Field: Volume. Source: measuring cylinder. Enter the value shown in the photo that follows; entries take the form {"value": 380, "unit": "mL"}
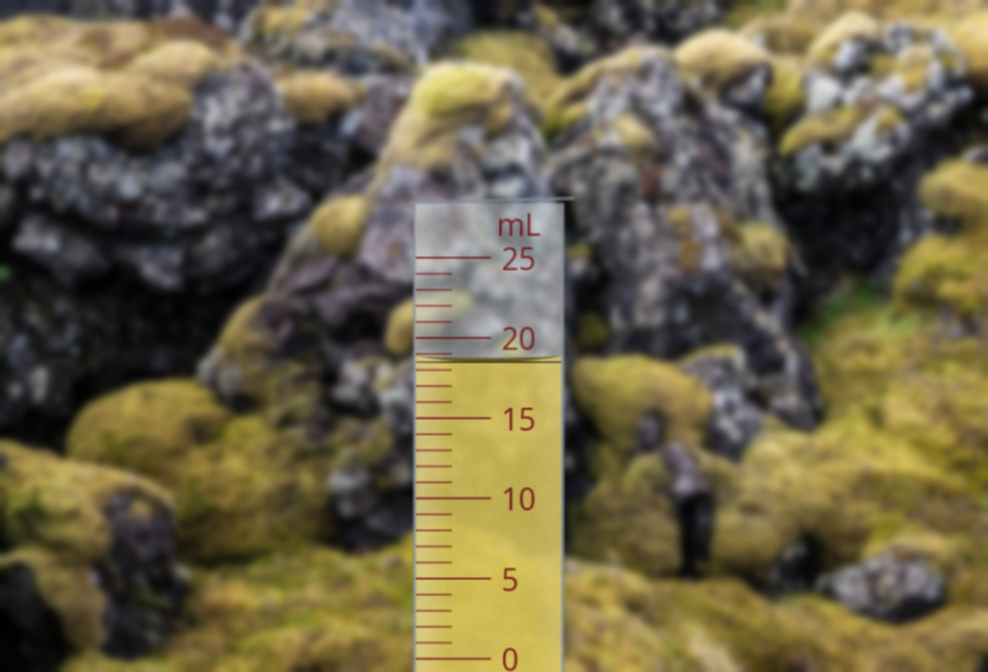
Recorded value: {"value": 18.5, "unit": "mL"}
